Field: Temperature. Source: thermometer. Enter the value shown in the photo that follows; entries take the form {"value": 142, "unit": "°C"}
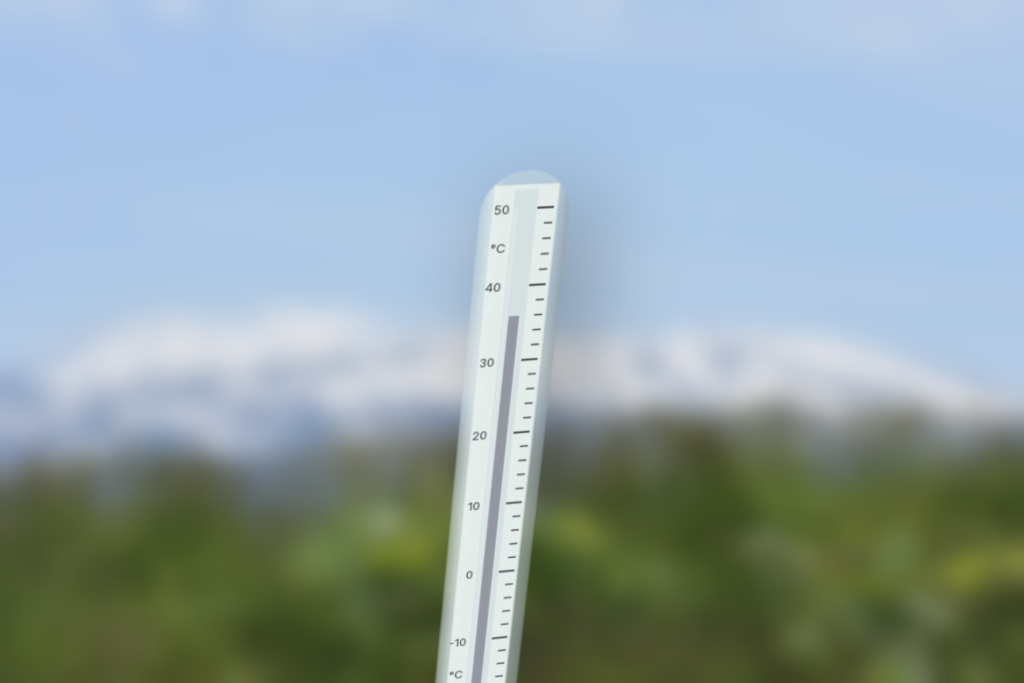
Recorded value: {"value": 36, "unit": "°C"}
